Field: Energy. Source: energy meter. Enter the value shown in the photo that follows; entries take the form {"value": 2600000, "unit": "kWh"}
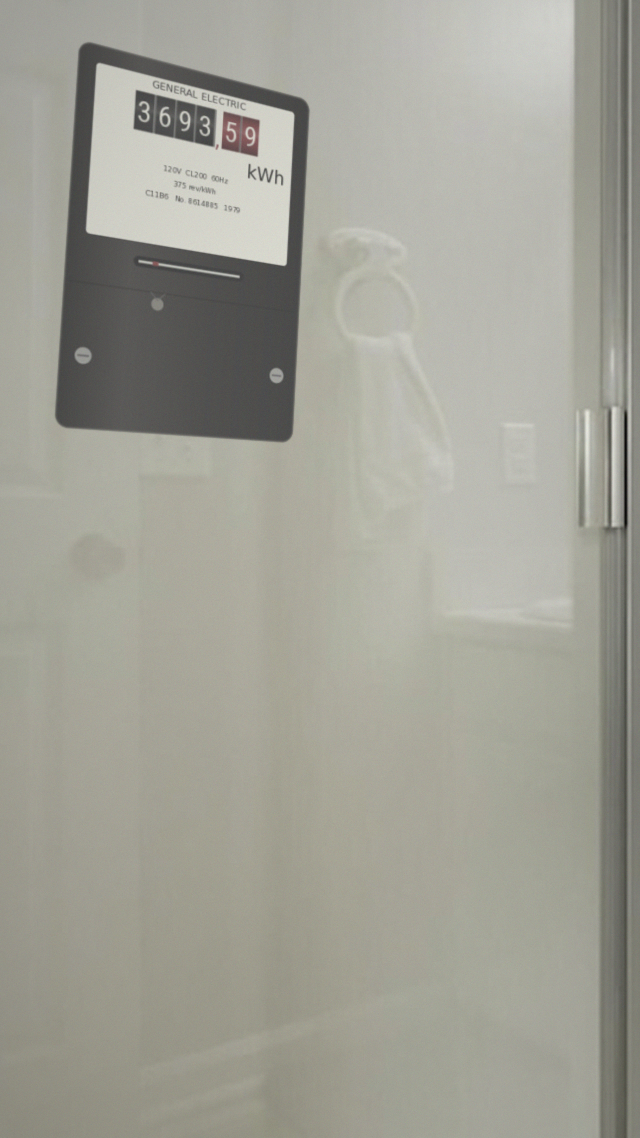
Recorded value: {"value": 3693.59, "unit": "kWh"}
